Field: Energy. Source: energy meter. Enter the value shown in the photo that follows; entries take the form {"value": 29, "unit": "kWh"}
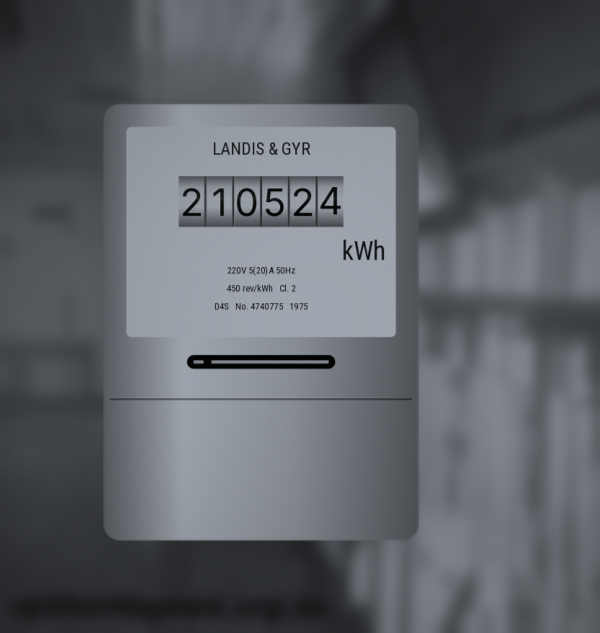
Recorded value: {"value": 210524, "unit": "kWh"}
